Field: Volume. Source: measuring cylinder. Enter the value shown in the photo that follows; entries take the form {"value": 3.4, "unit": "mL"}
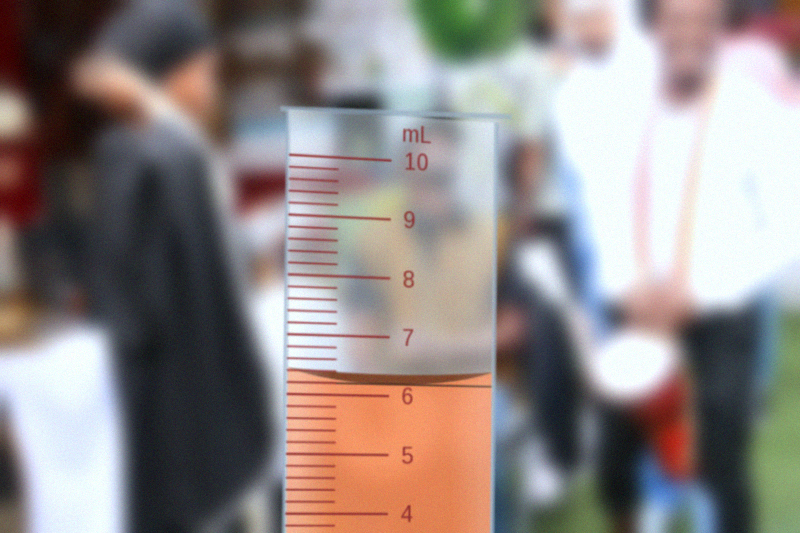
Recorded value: {"value": 6.2, "unit": "mL"}
